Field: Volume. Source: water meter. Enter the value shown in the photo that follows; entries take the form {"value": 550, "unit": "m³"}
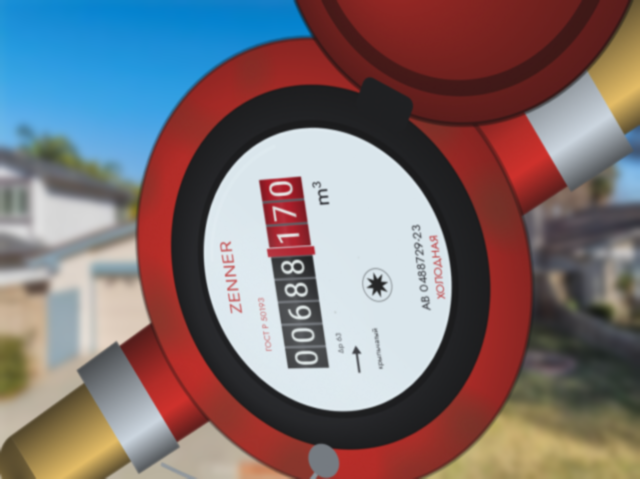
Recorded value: {"value": 688.170, "unit": "m³"}
